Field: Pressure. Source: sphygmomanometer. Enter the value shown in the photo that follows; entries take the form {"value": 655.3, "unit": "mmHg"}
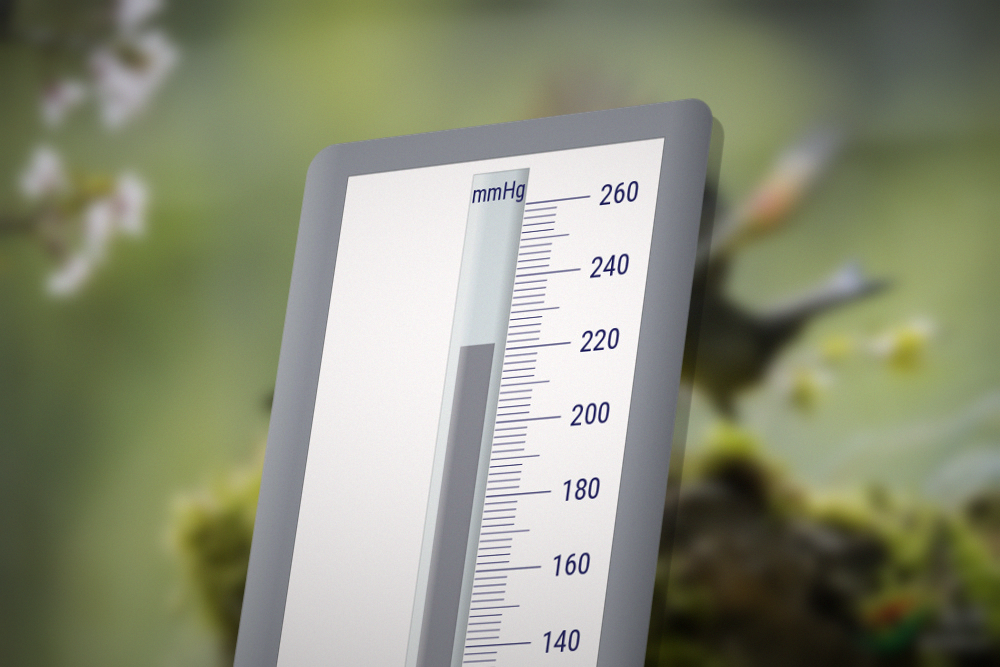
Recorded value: {"value": 222, "unit": "mmHg"}
